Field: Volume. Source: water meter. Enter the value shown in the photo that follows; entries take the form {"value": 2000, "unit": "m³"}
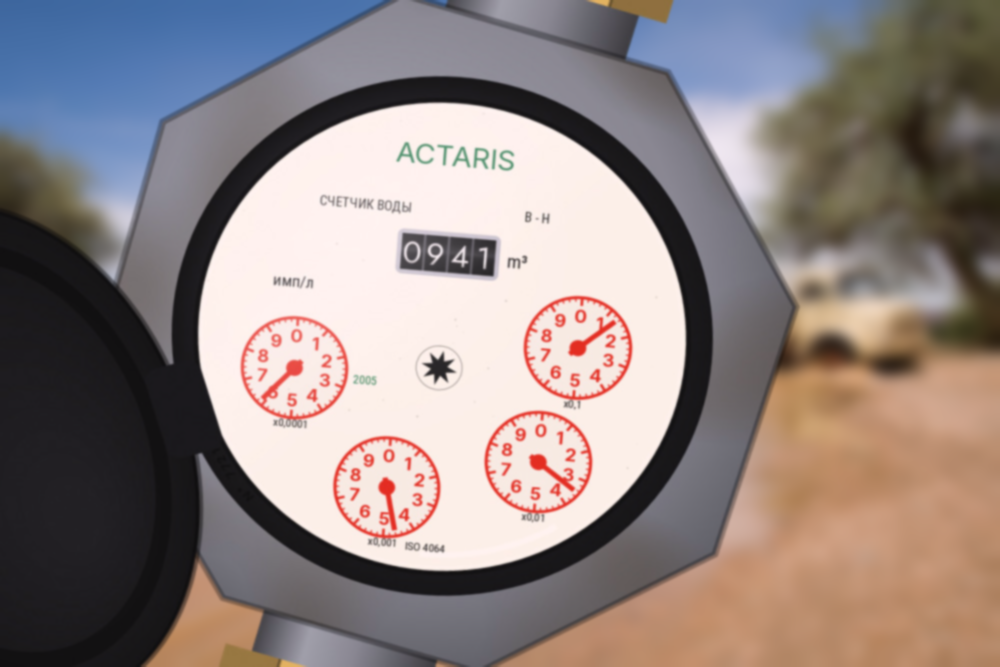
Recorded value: {"value": 941.1346, "unit": "m³"}
